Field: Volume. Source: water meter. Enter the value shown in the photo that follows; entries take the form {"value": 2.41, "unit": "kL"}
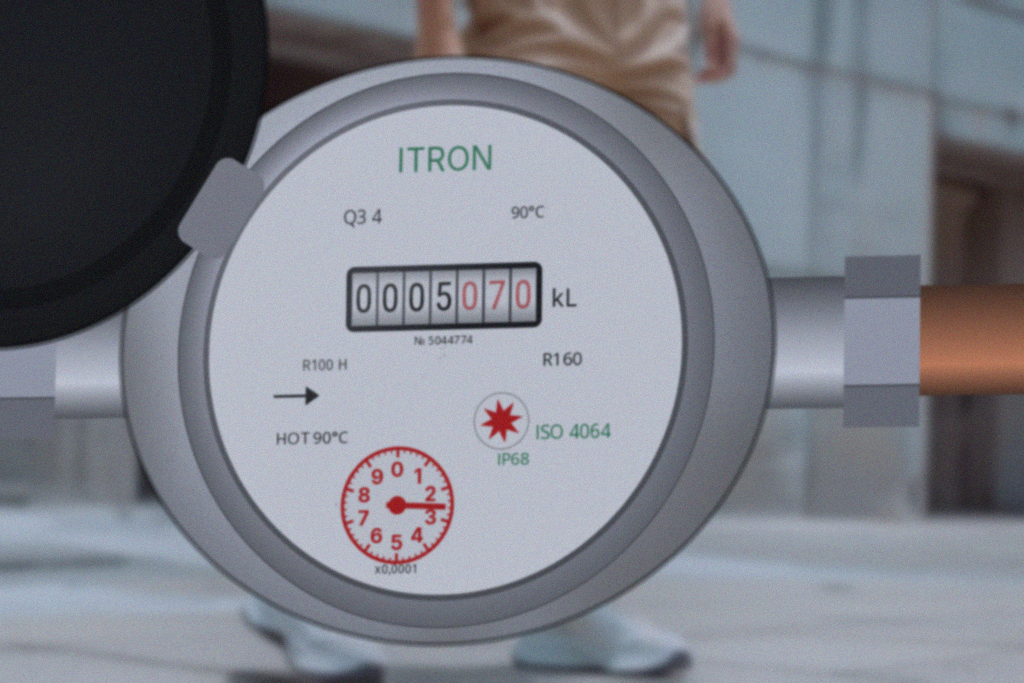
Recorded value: {"value": 5.0702, "unit": "kL"}
